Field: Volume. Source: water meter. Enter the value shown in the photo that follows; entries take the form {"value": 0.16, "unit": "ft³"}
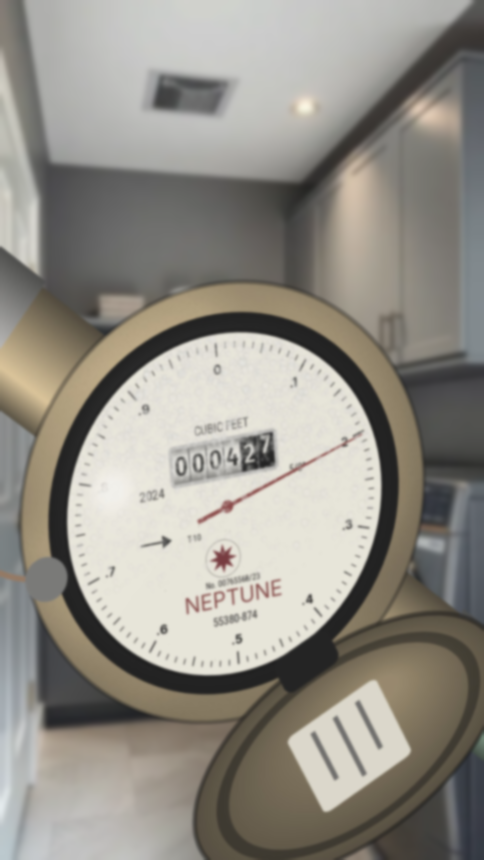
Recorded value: {"value": 427.20, "unit": "ft³"}
